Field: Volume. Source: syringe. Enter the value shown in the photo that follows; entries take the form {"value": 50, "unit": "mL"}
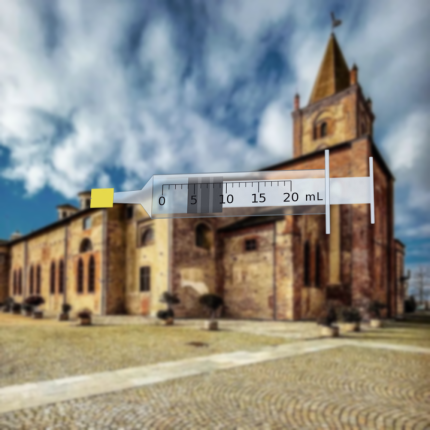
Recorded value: {"value": 4, "unit": "mL"}
